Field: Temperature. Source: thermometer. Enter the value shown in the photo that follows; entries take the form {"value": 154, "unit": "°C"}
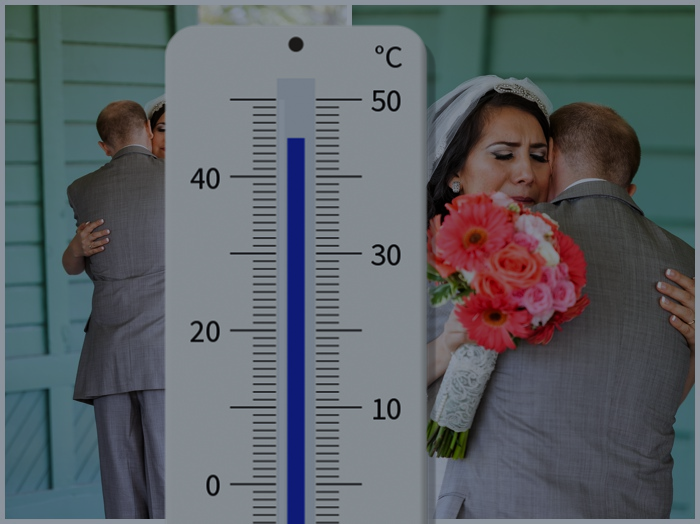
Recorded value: {"value": 45, "unit": "°C"}
